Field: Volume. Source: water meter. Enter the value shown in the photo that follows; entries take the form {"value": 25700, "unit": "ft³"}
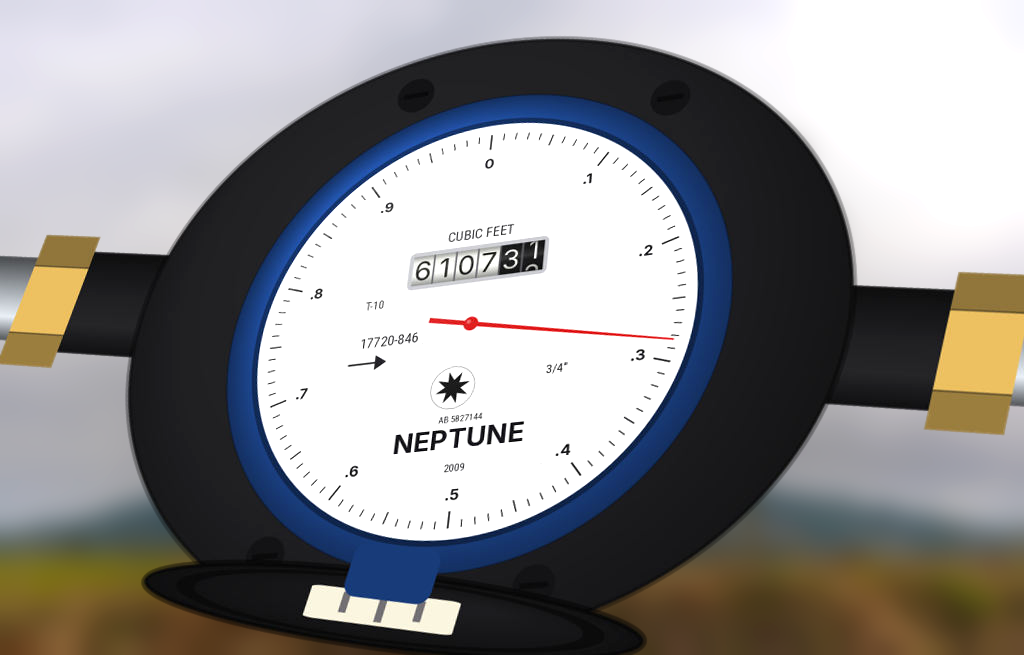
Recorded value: {"value": 610731.28, "unit": "ft³"}
